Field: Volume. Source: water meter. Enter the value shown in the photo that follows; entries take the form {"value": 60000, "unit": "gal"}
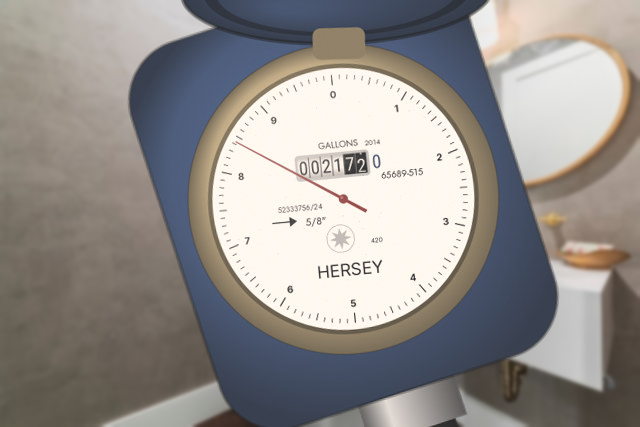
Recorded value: {"value": 21718.4, "unit": "gal"}
